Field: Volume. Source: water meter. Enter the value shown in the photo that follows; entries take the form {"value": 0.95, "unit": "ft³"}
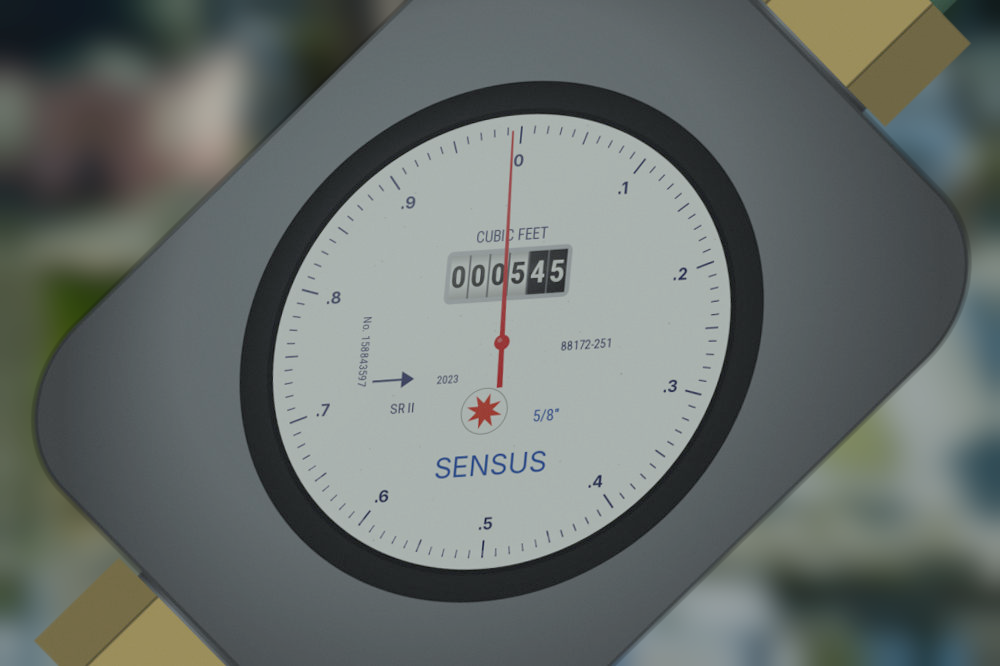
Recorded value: {"value": 544.99, "unit": "ft³"}
